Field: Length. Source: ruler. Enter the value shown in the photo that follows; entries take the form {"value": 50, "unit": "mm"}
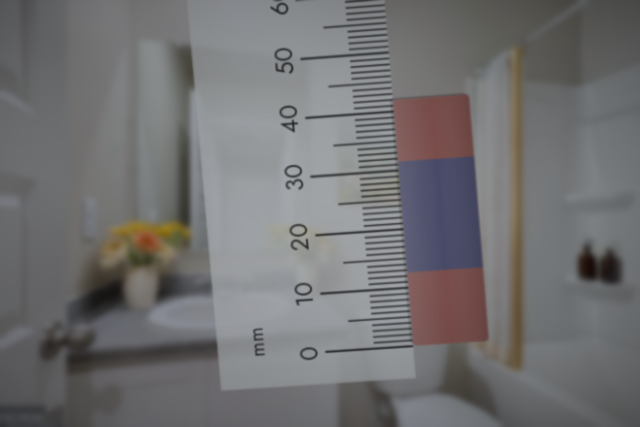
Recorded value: {"value": 42, "unit": "mm"}
